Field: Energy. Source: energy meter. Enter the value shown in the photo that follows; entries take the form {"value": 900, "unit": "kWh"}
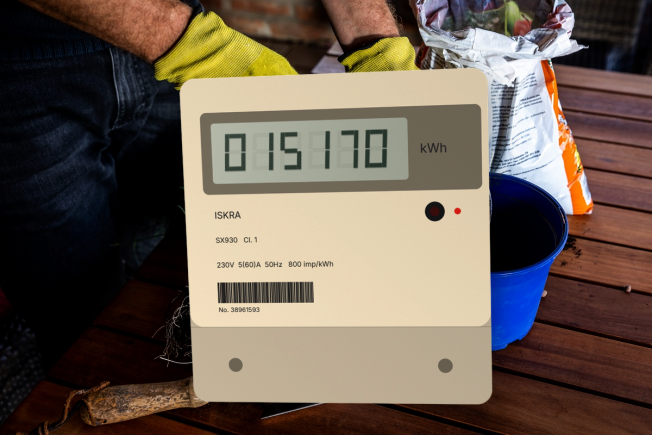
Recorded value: {"value": 15170, "unit": "kWh"}
